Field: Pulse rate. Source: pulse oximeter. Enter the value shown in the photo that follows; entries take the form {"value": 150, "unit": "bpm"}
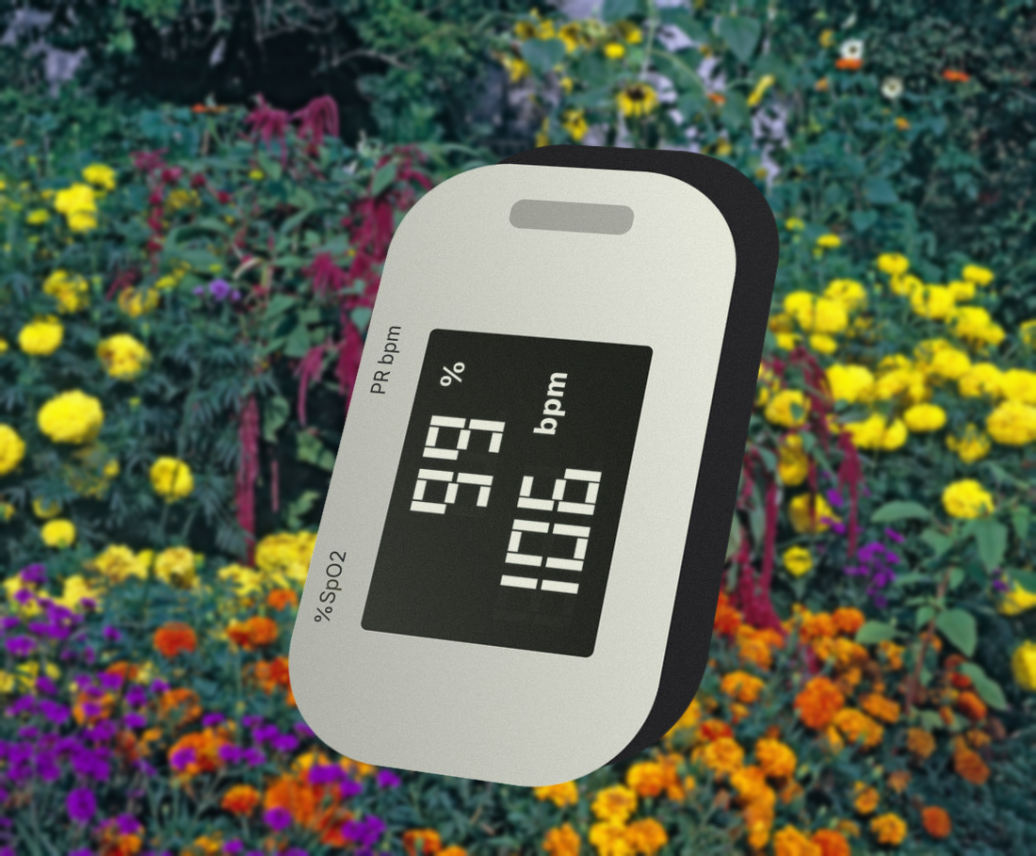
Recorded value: {"value": 106, "unit": "bpm"}
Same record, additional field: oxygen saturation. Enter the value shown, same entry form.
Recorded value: {"value": 99, "unit": "%"}
